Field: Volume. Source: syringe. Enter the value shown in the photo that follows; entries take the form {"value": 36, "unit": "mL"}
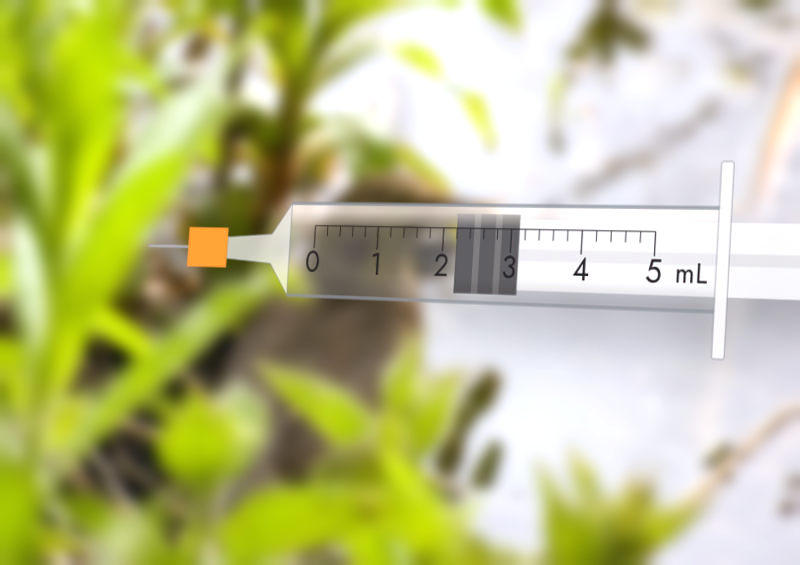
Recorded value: {"value": 2.2, "unit": "mL"}
